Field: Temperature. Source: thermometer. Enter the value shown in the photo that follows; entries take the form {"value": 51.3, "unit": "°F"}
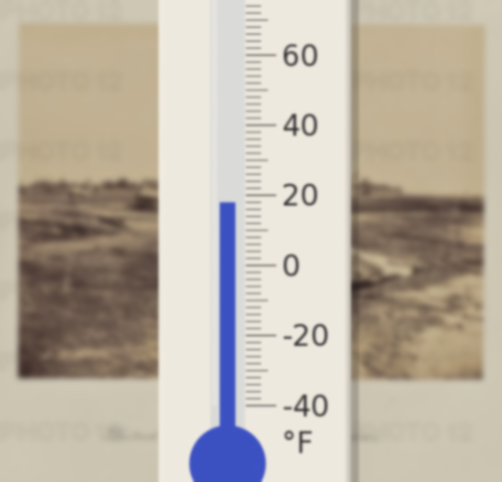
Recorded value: {"value": 18, "unit": "°F"}
